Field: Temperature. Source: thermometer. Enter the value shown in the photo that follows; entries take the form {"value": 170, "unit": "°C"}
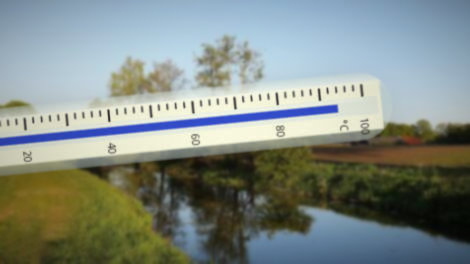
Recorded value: {"value": 94, "unit": "°C"}
